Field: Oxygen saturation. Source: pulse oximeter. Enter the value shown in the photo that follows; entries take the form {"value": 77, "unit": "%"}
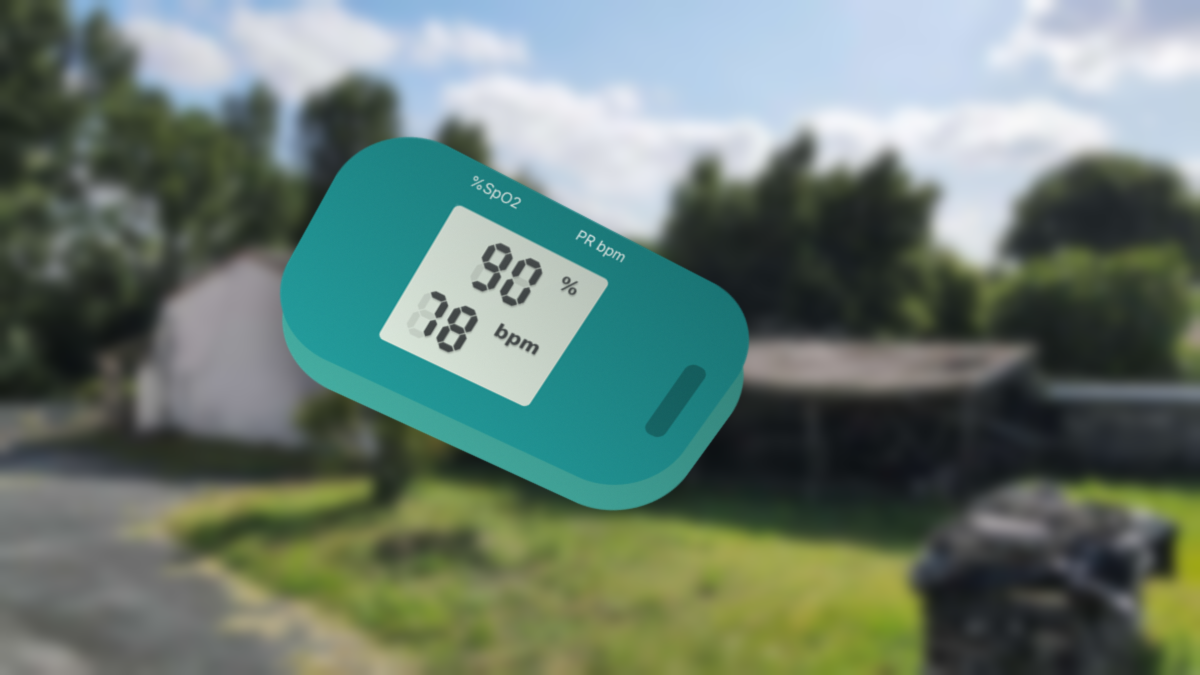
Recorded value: {"value": 90, "unit": "%"}
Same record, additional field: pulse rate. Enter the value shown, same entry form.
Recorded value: {"value": 78, "unit": "bpm"}
